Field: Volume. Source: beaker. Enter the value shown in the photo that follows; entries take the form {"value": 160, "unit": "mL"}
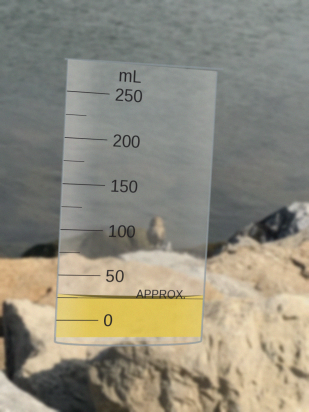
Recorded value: {"value": 25, "unit": "mL"}
